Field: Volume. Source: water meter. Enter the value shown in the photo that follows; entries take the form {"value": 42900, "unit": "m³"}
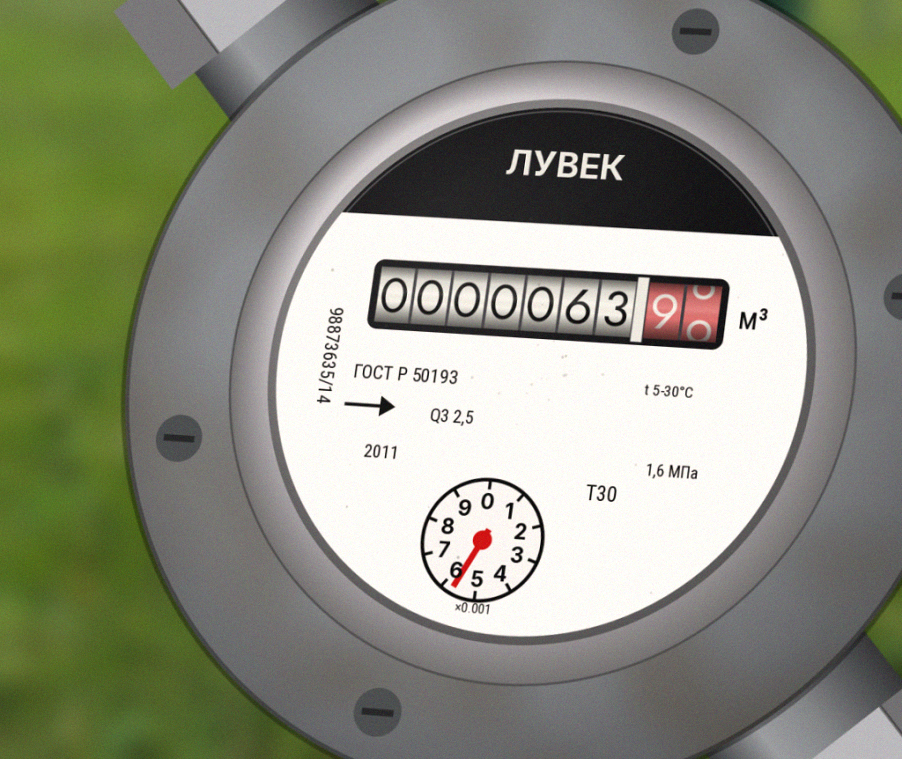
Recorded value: {"value": 63.985, "unit": "m³"}
